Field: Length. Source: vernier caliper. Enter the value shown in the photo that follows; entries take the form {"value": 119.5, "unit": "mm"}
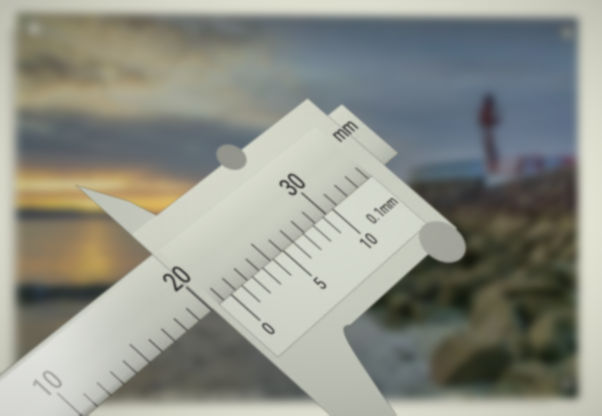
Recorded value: {"value": 21.6, "unit": "mm"}
